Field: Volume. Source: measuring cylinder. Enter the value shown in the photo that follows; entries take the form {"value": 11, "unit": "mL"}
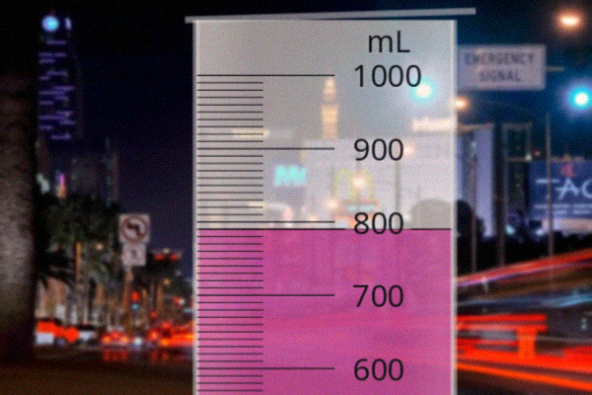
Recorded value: {"value": 790, "unit": "mL"}
